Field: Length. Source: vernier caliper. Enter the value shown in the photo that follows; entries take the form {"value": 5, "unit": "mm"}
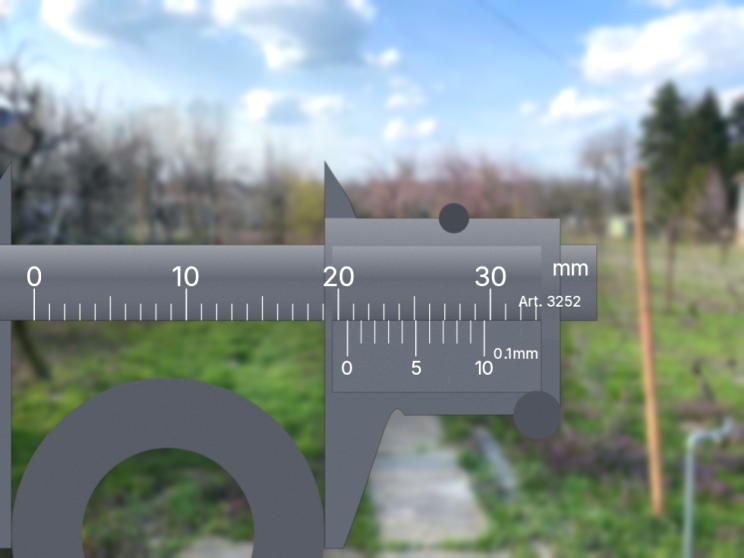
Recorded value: {"value": 20.6, "unit": "mm"}
